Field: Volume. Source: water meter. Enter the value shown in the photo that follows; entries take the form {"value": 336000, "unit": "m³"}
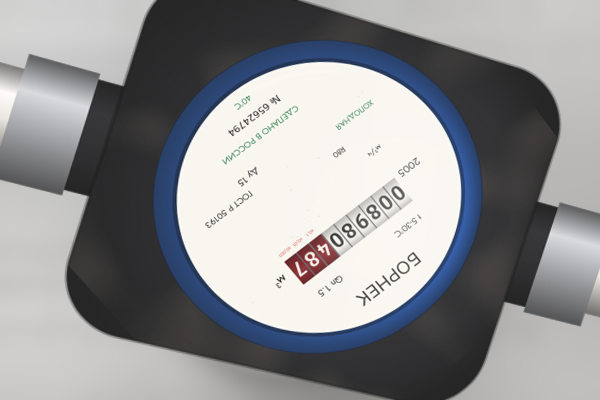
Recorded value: {"value": 8980.487, "unit": "m³"}
